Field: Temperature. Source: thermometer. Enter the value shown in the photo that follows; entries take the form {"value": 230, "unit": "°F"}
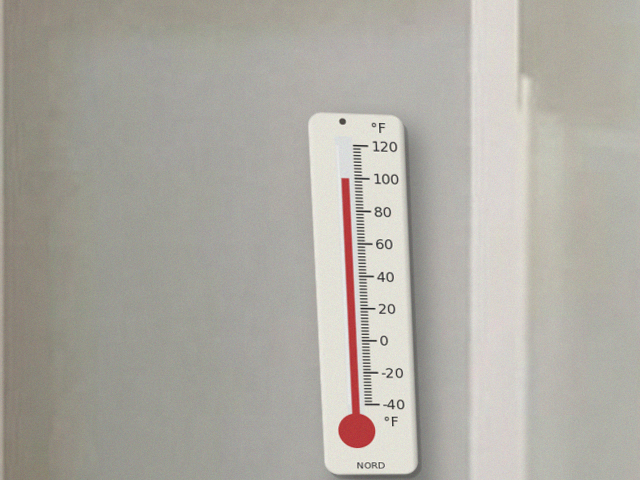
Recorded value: {"value": 100, "unit": "°F"}
